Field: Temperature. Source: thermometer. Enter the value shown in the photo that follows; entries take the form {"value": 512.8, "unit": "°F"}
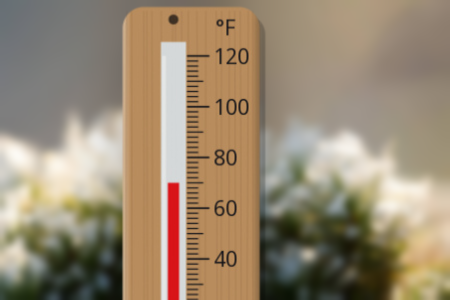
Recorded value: {"value": 70, "unit": "°F"}
